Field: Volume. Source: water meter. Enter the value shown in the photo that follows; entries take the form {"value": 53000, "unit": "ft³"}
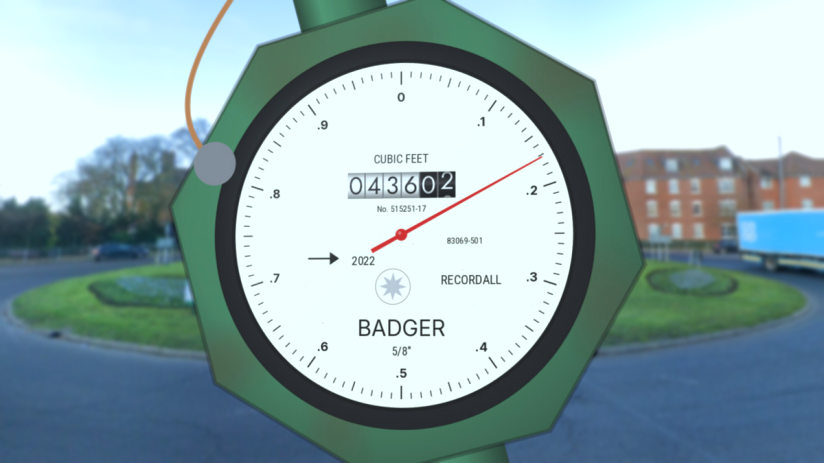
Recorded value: {"value": 43602.17, "unit": "ft³"}
